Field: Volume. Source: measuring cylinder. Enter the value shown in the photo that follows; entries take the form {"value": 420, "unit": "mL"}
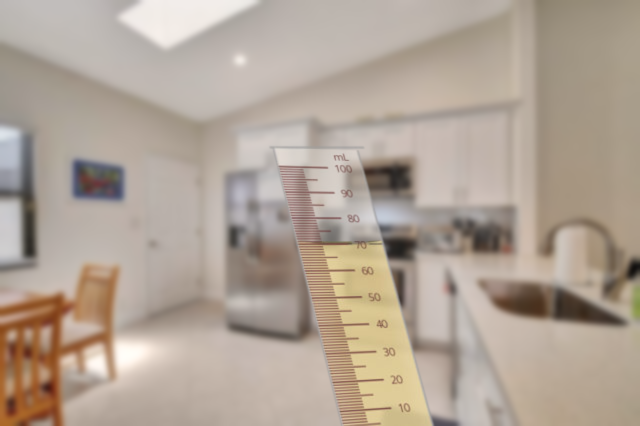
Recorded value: {"value": 70, "unit": "mL"}
